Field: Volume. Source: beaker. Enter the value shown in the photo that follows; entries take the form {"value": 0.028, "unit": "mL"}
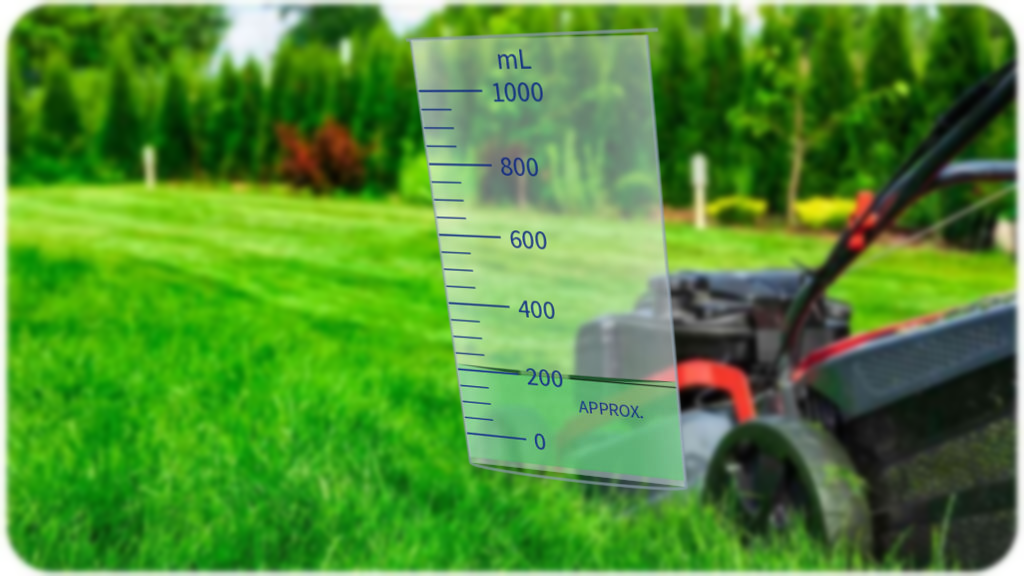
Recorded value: {"value": 200, "unit": "mL"}
